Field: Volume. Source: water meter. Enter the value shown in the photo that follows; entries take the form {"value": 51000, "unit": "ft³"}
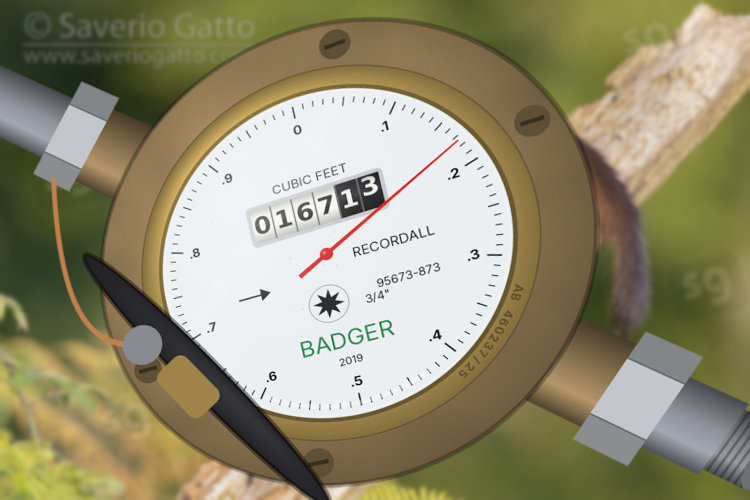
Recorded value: {"value": 16713.17, "unit": "ft³"}
